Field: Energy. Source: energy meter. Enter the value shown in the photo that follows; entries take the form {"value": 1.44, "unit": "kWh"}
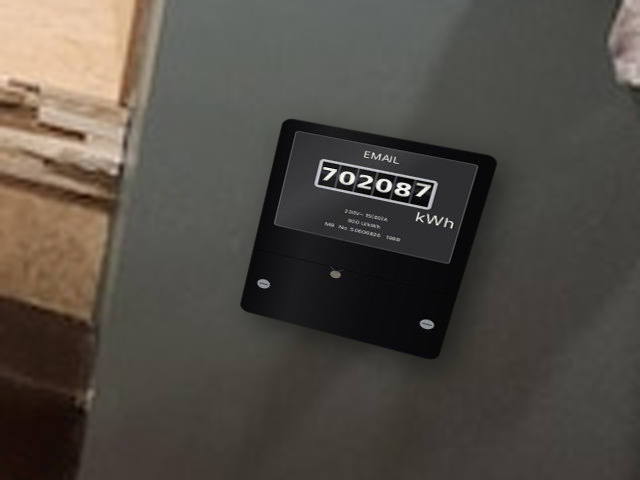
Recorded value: {"value": 702087, "unit": "kWh"}
